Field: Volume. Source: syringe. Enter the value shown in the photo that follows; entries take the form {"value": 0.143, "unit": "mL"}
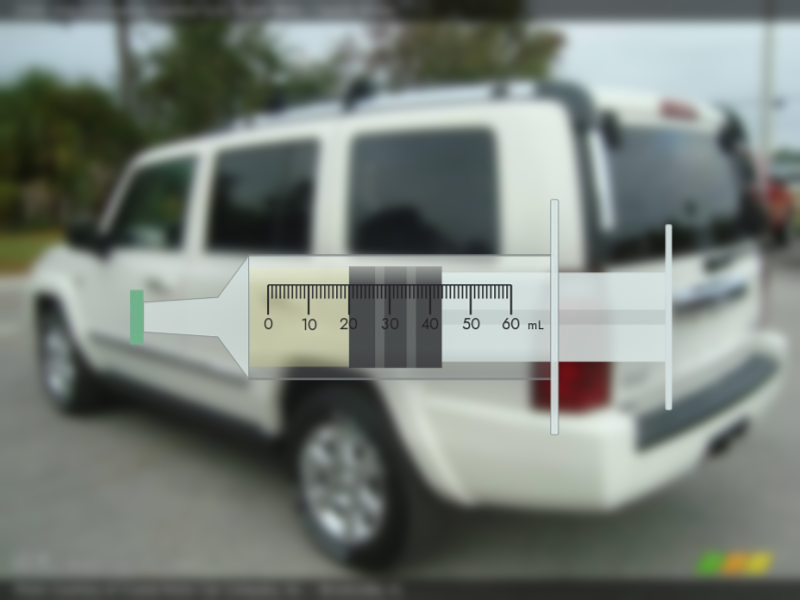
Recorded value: {"value": 20, "unit": "mL"}
